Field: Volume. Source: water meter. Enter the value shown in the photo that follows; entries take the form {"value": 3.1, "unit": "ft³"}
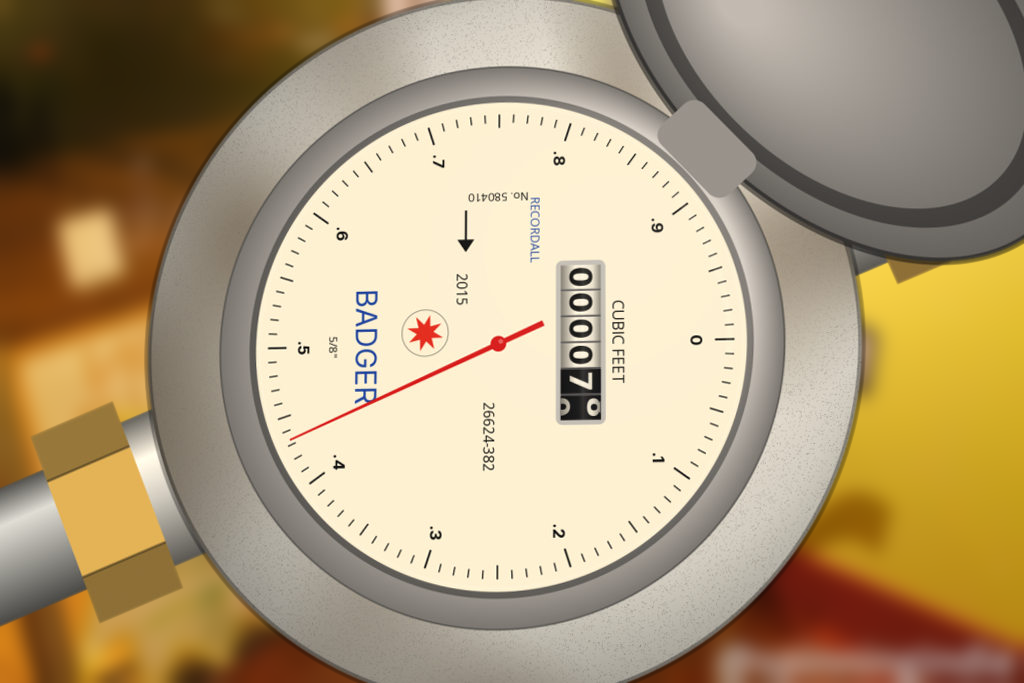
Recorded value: {"value": 78.43, "unit": "ft³"}
